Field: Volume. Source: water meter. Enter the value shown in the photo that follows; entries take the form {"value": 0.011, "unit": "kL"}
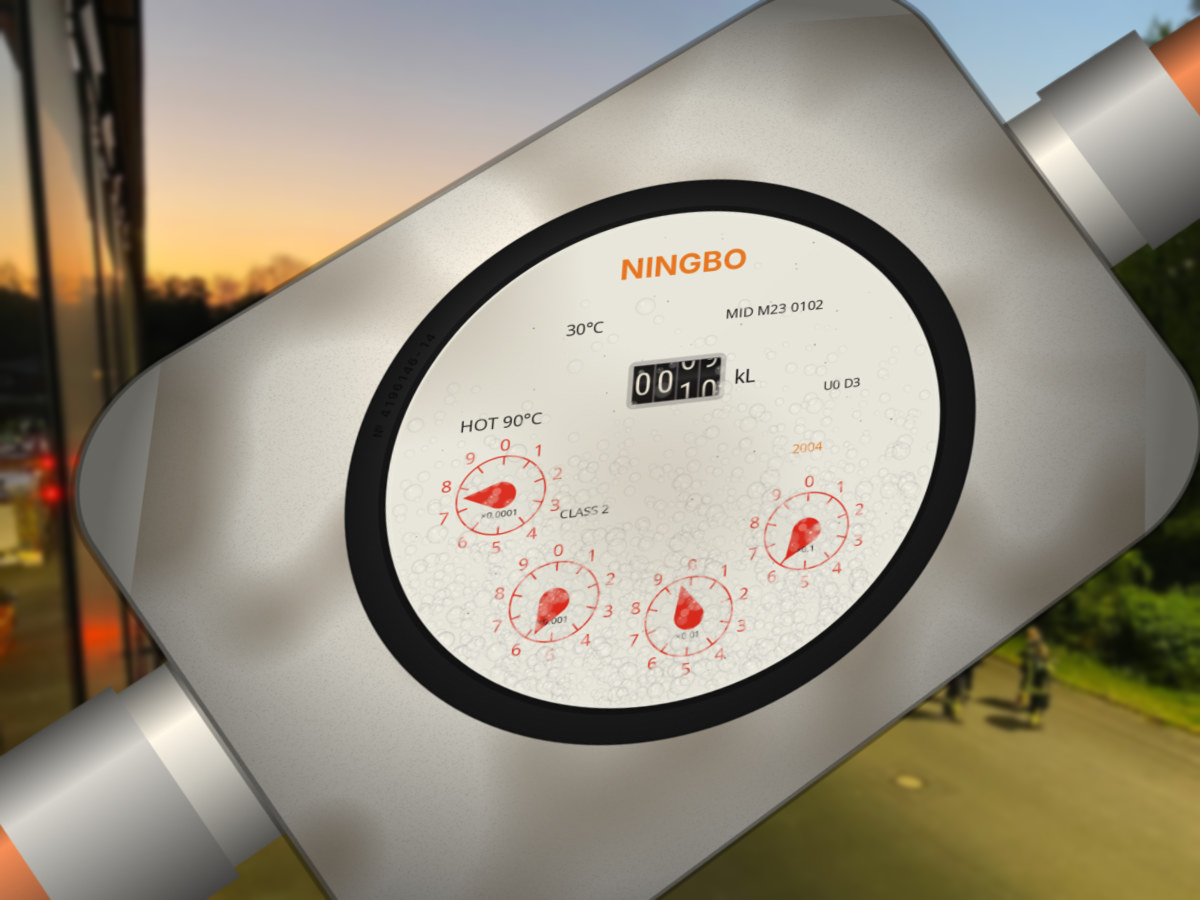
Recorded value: {"value": 9.5957, "unit": "kL"}
